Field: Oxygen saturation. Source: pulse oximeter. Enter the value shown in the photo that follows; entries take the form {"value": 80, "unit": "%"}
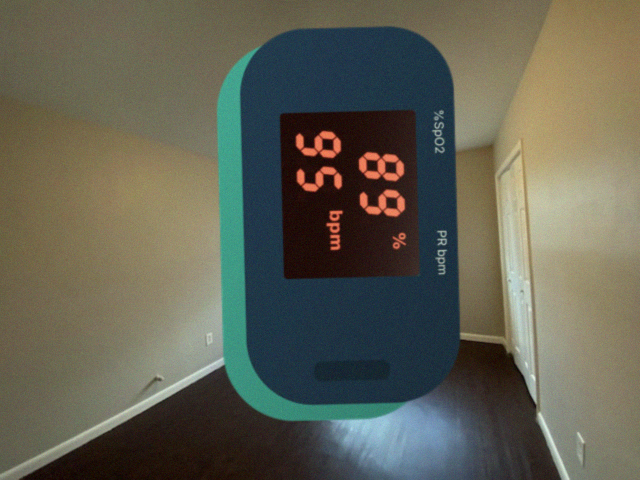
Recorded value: {"value": 89, "unit": "%"}
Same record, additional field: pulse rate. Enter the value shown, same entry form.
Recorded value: {"value": 95, "unit": "bpm"}
